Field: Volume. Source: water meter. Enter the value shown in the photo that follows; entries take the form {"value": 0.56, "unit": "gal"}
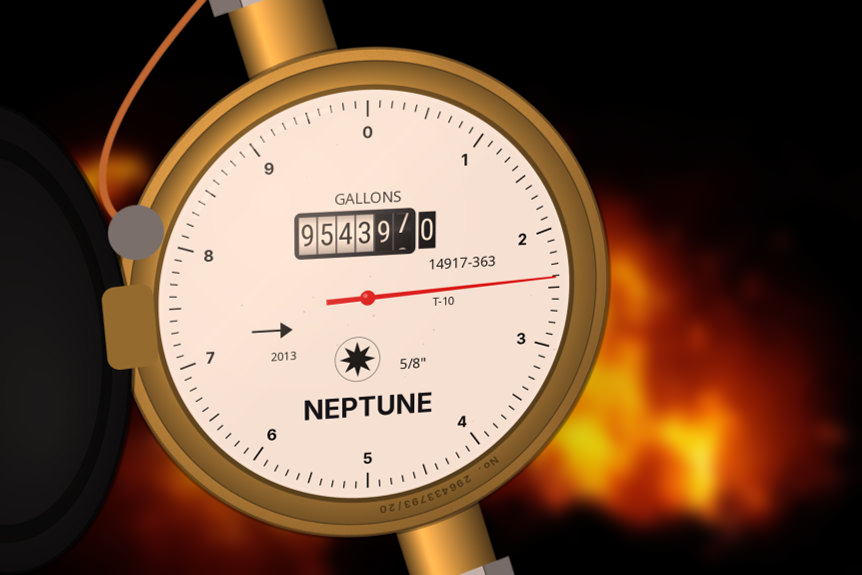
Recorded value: {"value": 9543972.4, "unit": "gal"}
